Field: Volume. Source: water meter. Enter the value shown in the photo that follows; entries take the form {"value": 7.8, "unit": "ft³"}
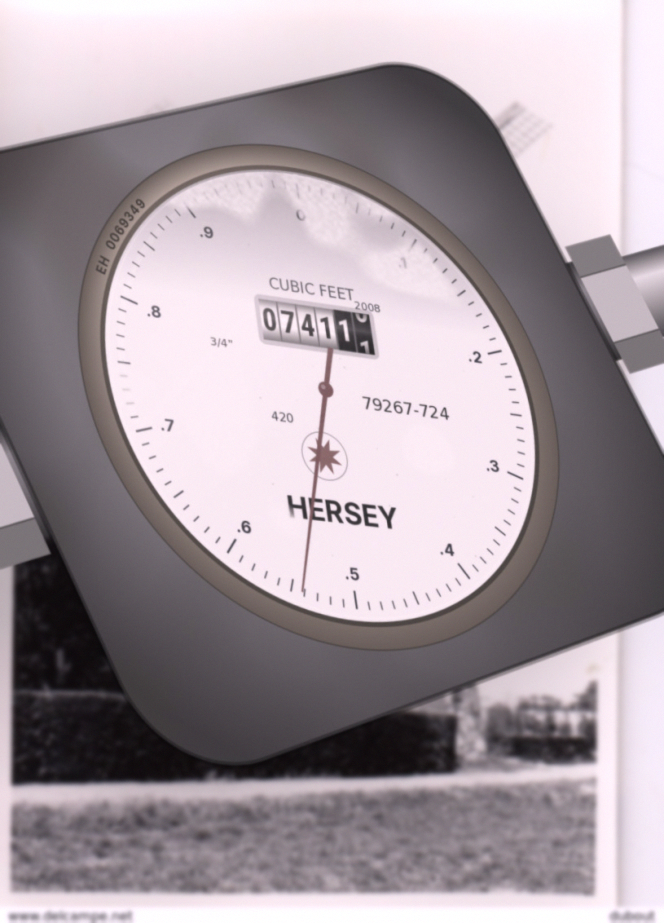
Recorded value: {"value": 74110.54, "unit": "ft³"}
